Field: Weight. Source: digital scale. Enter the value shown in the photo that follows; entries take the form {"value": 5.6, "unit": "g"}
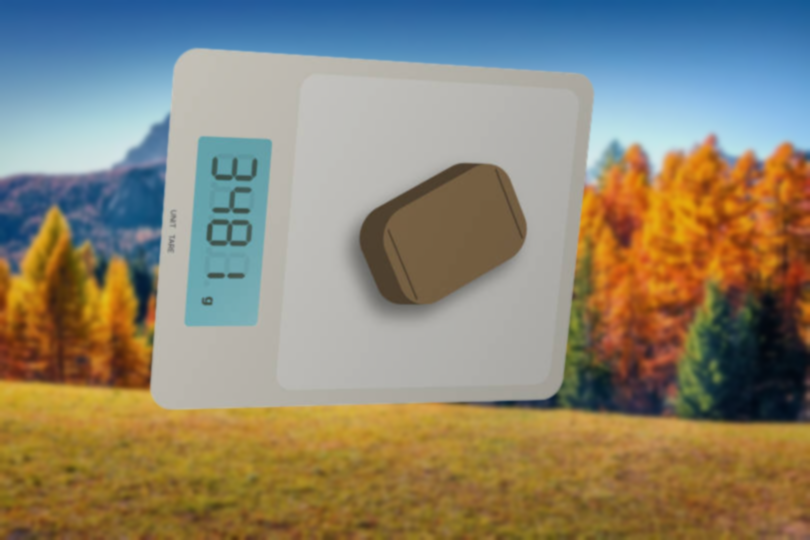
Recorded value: {"value": 3481, "unit": "g"}
